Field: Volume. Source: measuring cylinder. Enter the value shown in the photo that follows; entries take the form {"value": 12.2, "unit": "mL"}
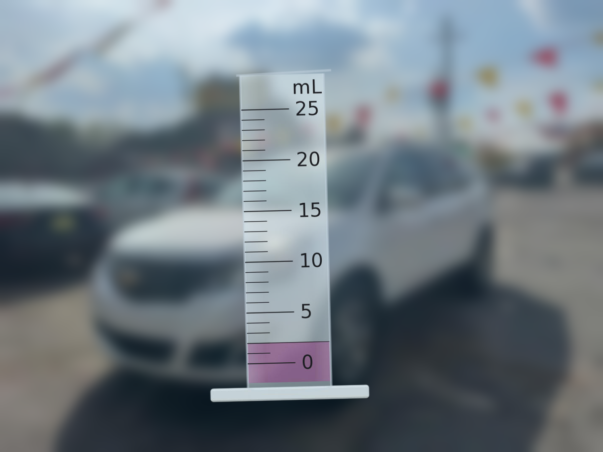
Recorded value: {"value": 2, "unit": "mL"}
